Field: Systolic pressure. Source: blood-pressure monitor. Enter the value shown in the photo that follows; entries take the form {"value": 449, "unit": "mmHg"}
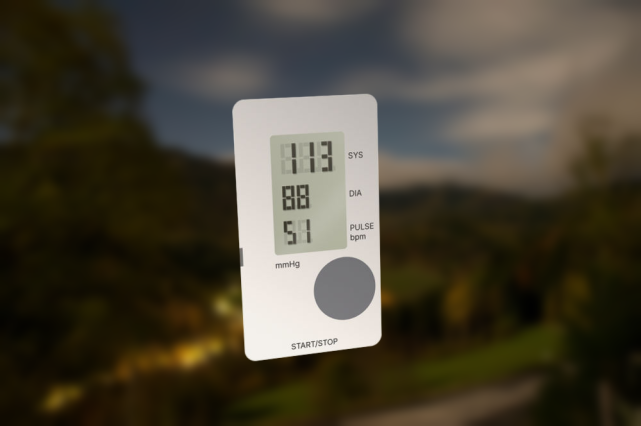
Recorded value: {"value": 113, "unit": "mmHg"}
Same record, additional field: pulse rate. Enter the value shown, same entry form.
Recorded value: {"value": 51, "unit": "bpm"}
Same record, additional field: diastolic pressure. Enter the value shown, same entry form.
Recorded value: {"value": 88, "unit": "mmHg"}
